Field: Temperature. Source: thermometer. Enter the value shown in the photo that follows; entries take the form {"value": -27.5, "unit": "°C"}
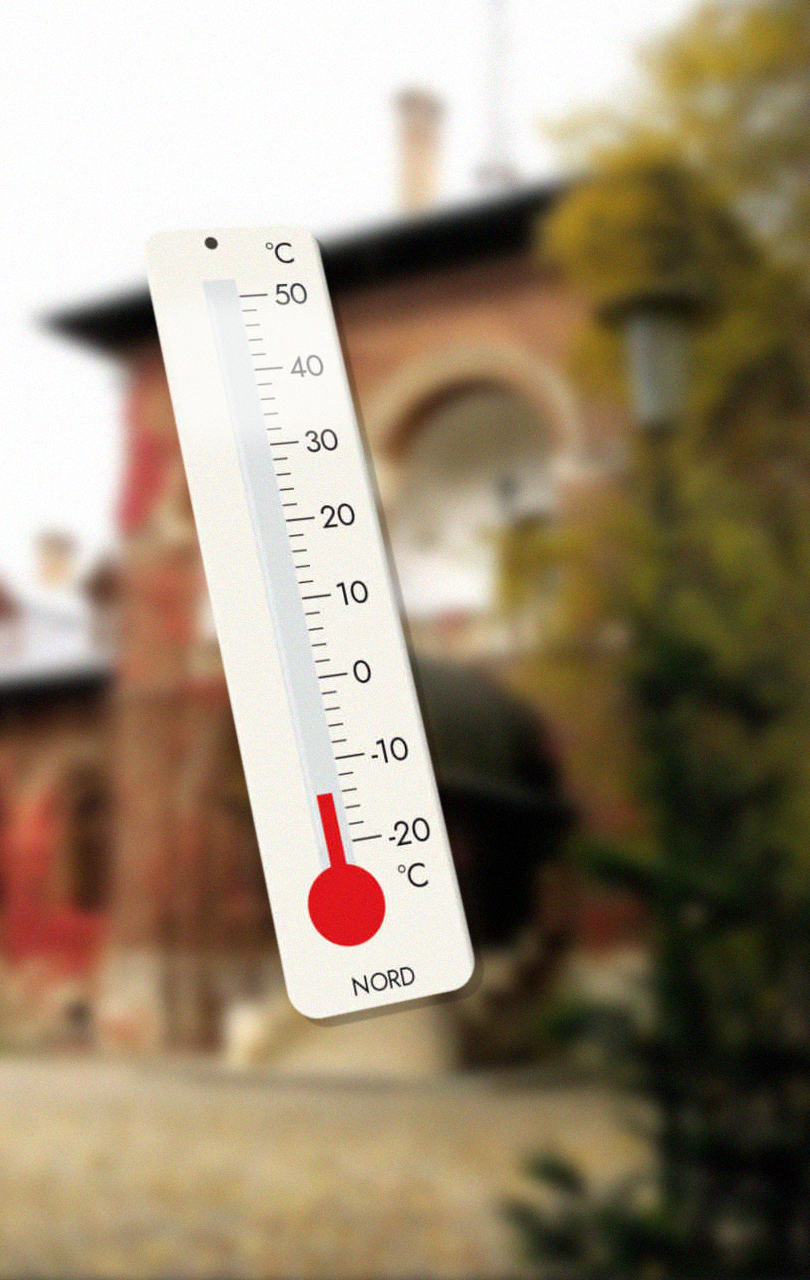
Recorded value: {"value": -14, "unit": "°C"}
